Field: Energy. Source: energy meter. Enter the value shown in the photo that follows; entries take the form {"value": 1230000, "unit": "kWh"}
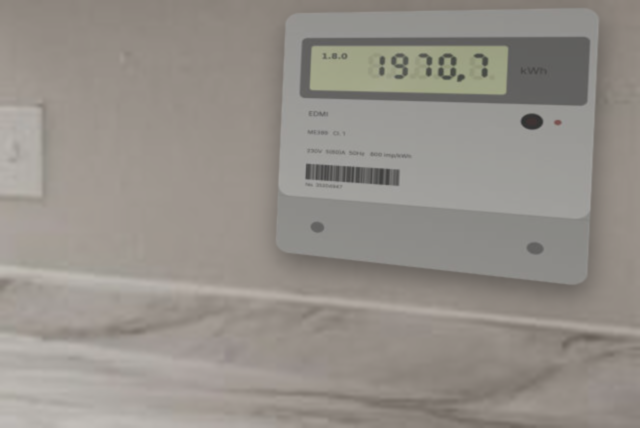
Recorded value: {"value": 1970.7, "unit": "kWh"}
